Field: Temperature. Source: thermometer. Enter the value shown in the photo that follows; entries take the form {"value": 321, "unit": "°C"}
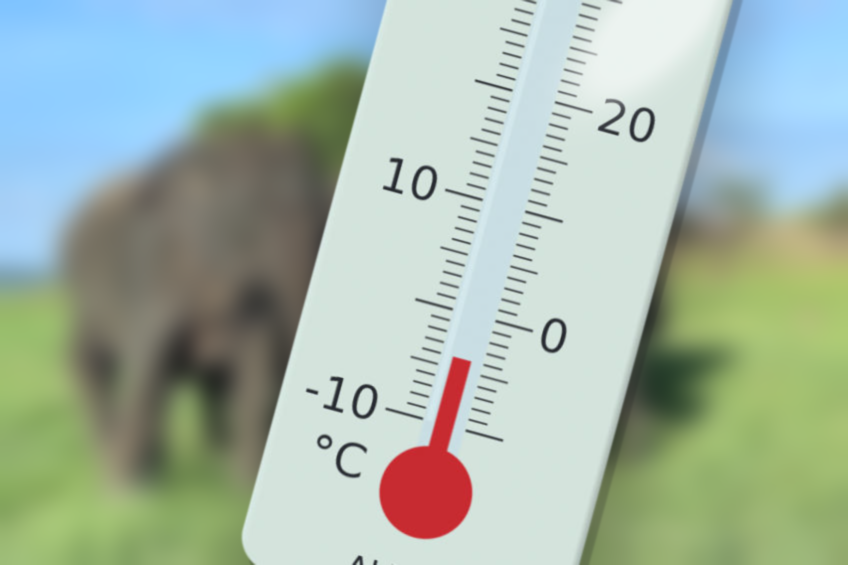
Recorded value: {"value": -4, "unit": "°C"}
